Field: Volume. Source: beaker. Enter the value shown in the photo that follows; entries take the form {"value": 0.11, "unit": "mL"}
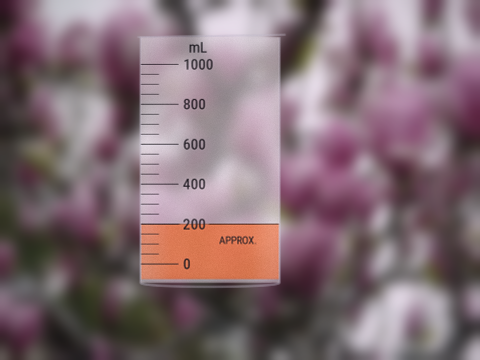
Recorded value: {"value": 200, "unit": "mL"}
